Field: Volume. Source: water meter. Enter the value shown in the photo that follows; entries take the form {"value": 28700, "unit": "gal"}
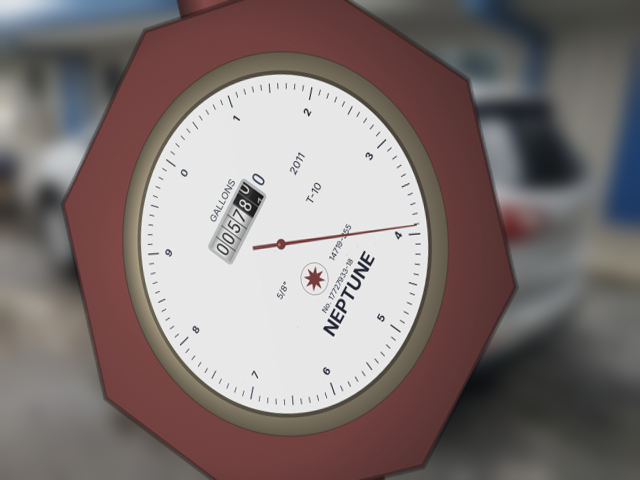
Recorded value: {"value": 57803.9, "unit": "gal"}
